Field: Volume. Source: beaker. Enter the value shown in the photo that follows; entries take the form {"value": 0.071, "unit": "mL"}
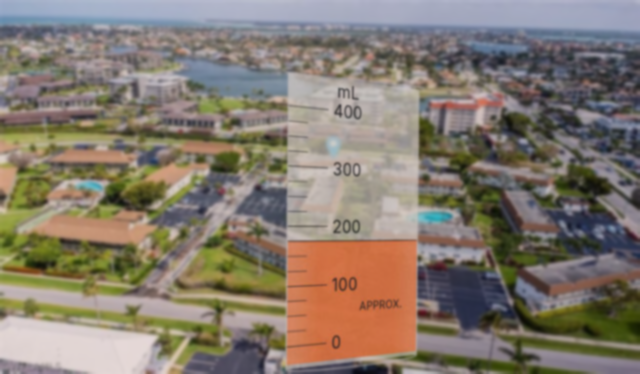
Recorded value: {"value": 175, "unit": "mL"}
